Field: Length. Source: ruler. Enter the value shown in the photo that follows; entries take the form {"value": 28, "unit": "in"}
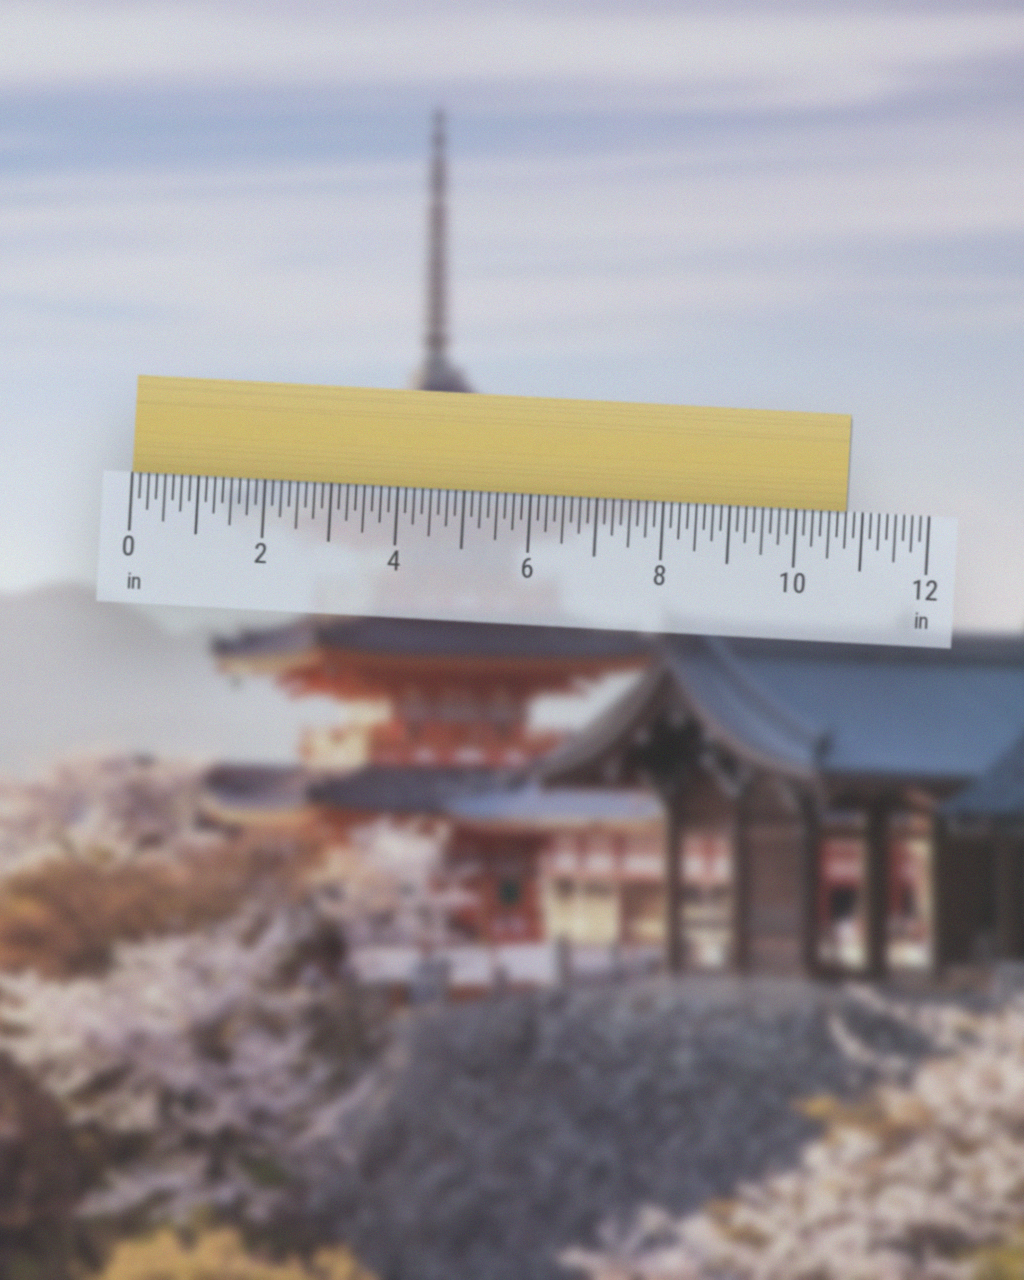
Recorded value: {"value": 10.75, "unit": "in"}
